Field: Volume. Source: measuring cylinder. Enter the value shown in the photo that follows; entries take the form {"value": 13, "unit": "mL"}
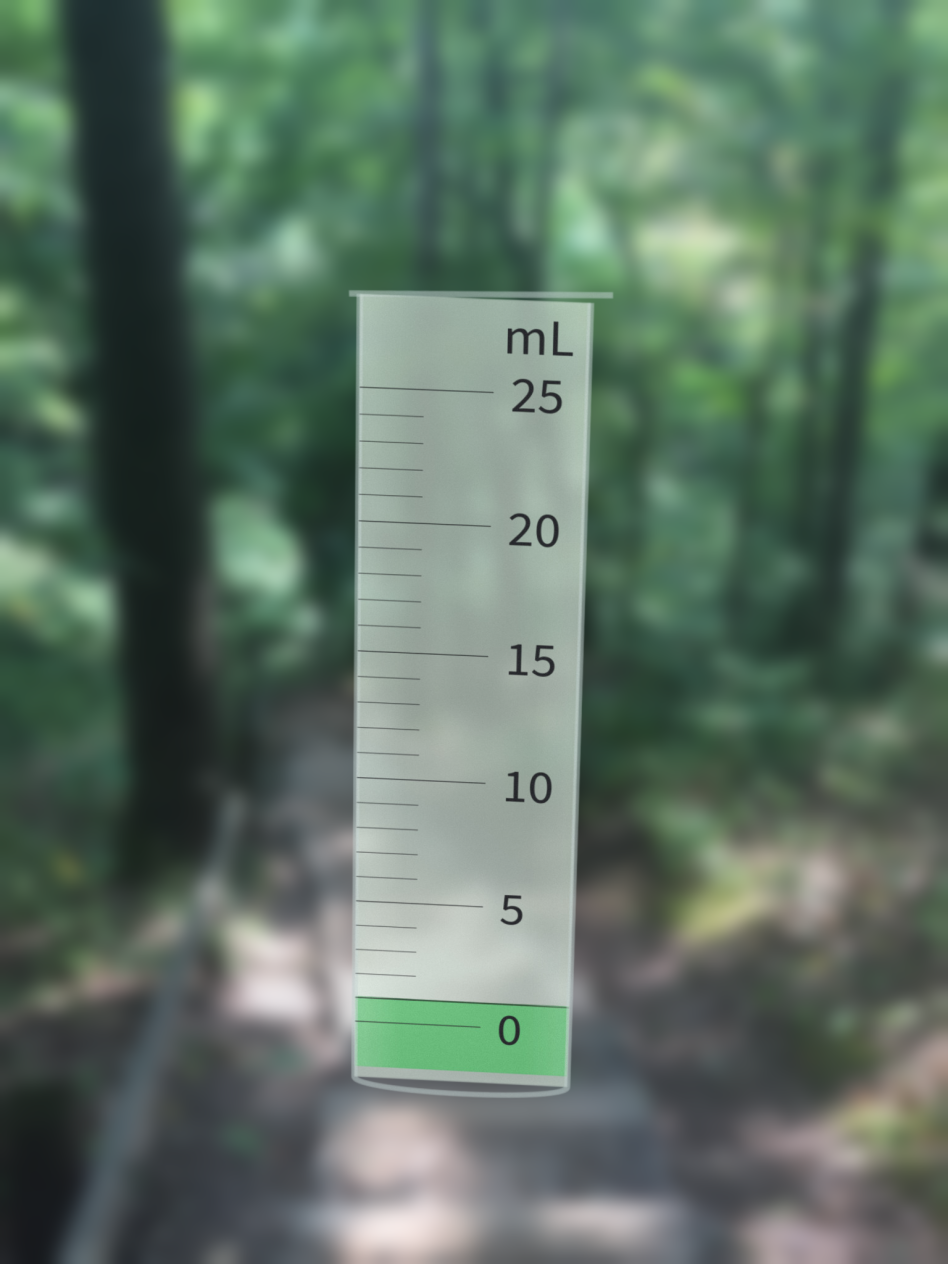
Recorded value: {"value": 1, "unit": "mL"}
